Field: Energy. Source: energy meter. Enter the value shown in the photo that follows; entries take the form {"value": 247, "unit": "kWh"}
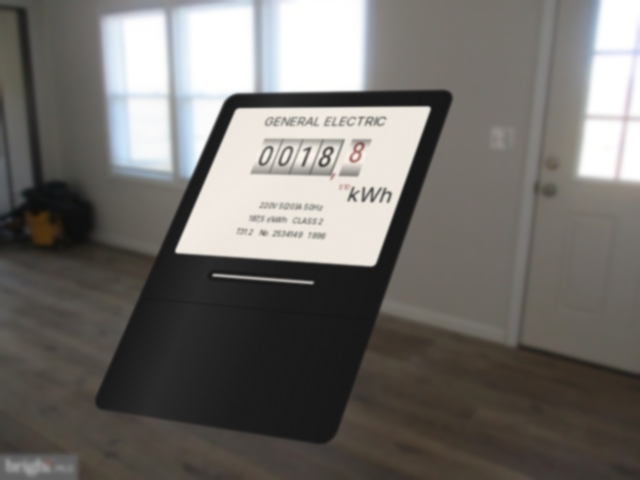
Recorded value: {"value": 18.8, "unit": "kWh"}
